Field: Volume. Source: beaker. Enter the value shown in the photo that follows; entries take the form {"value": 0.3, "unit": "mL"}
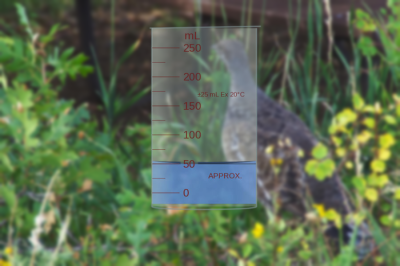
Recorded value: {"value": 50, "unit": "mL"}
